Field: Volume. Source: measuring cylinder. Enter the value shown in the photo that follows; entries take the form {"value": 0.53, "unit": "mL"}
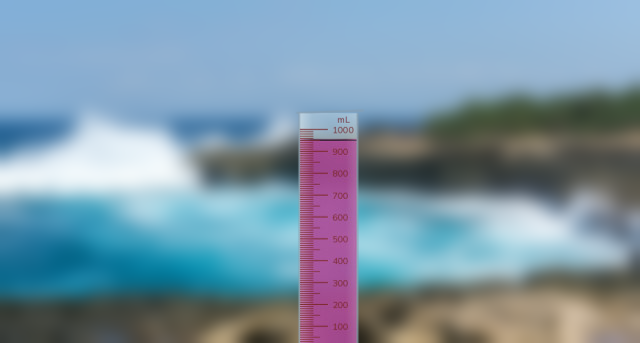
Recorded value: {"value": 950, "unit": "mL"}
